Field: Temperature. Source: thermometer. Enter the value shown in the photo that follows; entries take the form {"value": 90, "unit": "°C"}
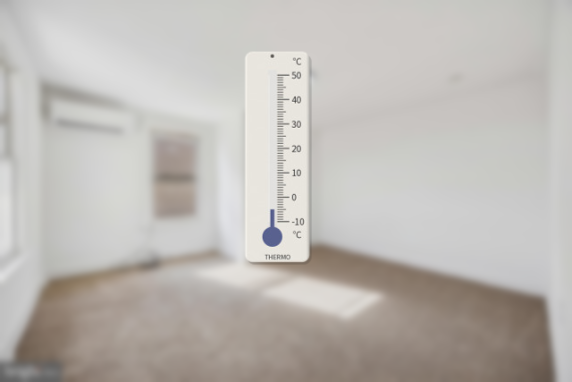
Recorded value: {"value": -5, "unit": "°C"}
